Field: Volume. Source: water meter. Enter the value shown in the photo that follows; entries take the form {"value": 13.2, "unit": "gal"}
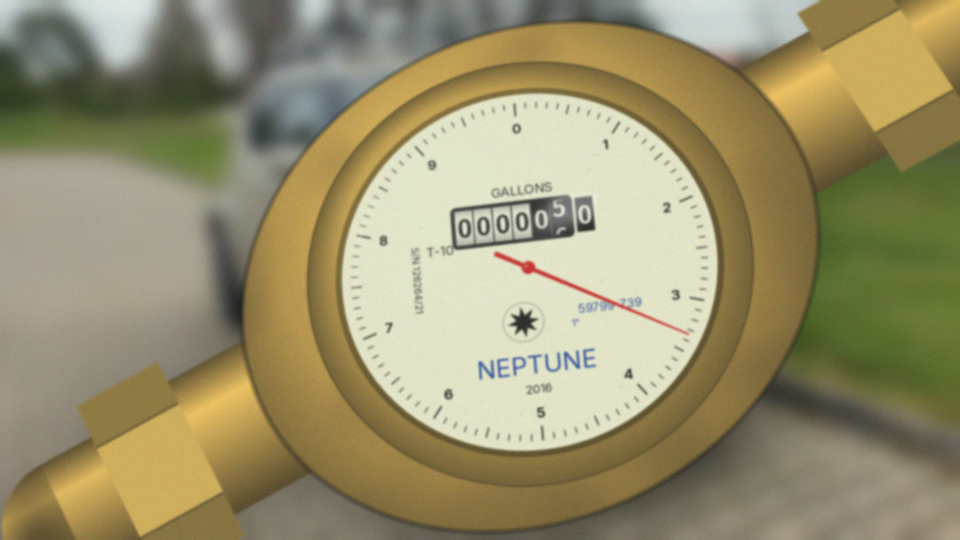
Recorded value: {"value": 53.3, "unit": "gal"}
